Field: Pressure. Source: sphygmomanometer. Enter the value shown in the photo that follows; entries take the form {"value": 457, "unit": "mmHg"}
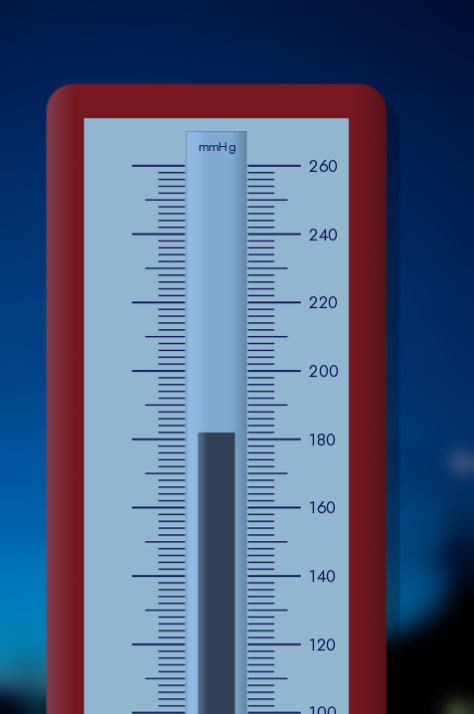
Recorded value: {"value": 182, "unit": "mmHg"}
